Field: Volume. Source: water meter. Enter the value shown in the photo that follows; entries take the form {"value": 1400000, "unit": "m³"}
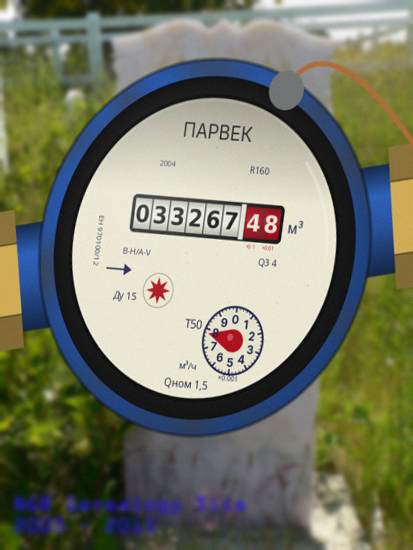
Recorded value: {"value": 33267.487, "unit": "m³"}
